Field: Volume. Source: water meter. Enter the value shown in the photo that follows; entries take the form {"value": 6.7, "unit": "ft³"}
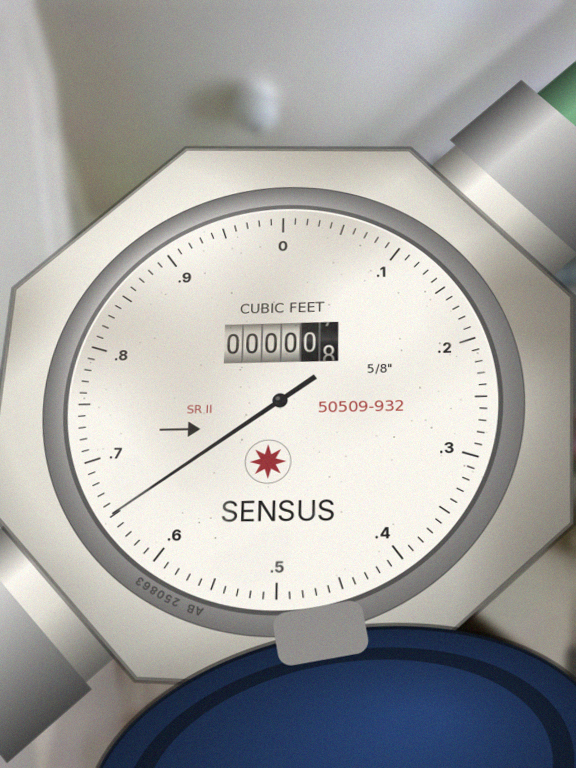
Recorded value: {"value": 7.65, "unit": "ft³"}
